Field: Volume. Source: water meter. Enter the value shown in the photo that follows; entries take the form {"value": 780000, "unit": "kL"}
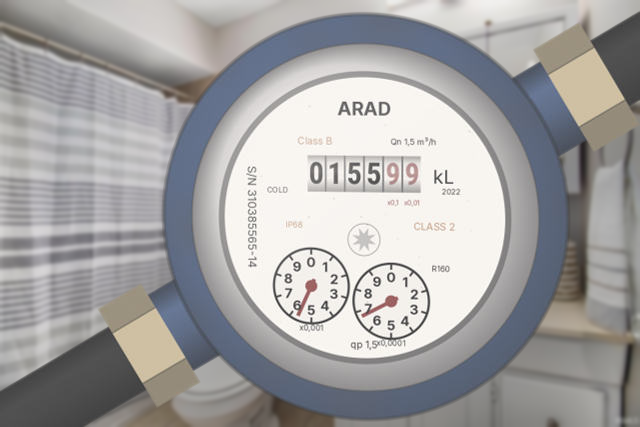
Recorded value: {"value": 155.9956, "unit": "kL"}
